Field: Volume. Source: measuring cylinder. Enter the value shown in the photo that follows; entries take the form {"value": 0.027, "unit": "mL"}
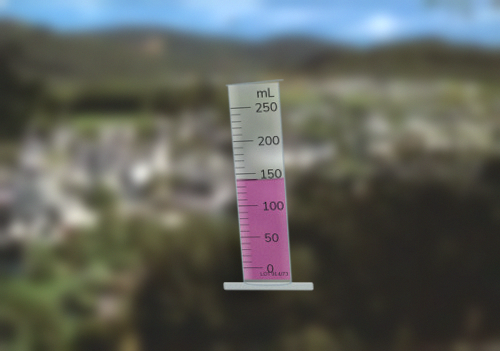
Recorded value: {"value": 140, "unit": "mL"}
